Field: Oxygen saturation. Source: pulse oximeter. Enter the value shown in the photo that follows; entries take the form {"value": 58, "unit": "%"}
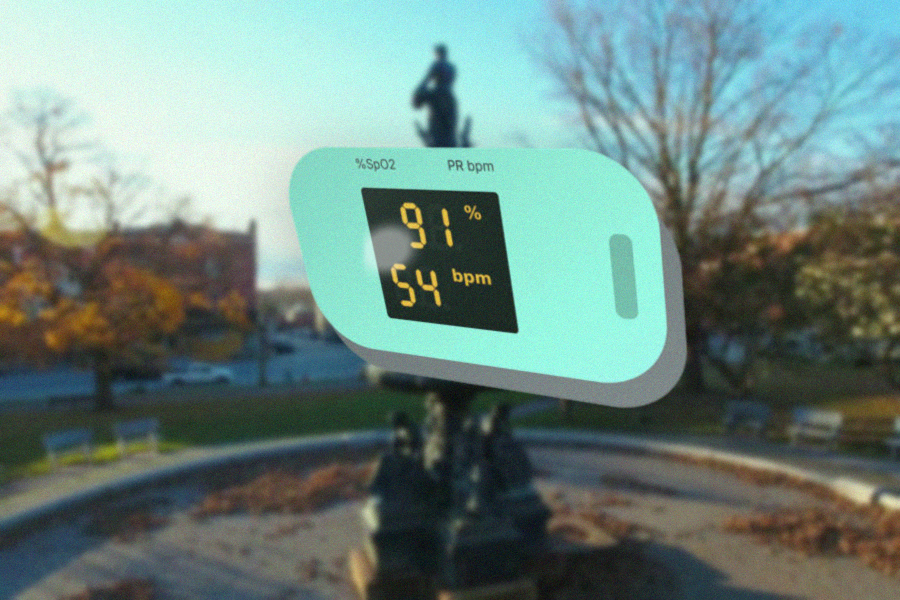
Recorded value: {"value": 91, "unit": "%"}
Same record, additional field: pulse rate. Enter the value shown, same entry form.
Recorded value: {"value": 54, "unit": "bpm"}
